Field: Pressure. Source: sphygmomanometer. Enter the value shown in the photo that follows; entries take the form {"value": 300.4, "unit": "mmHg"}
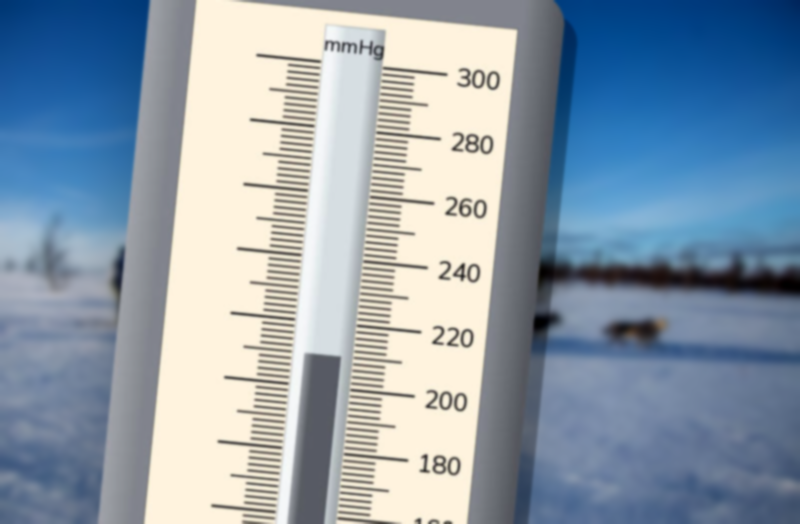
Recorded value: {"value": 210, "unit": "mmHg"}
